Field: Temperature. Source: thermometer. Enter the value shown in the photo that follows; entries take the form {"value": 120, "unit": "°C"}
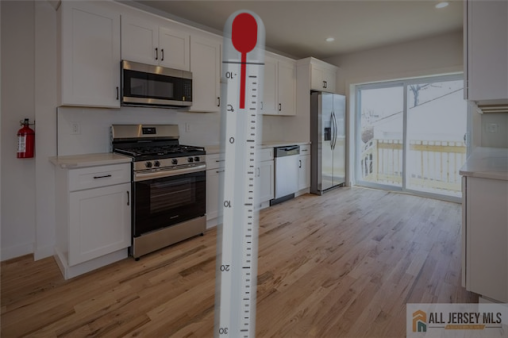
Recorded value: {"value": -5, "unit": "°C"}
